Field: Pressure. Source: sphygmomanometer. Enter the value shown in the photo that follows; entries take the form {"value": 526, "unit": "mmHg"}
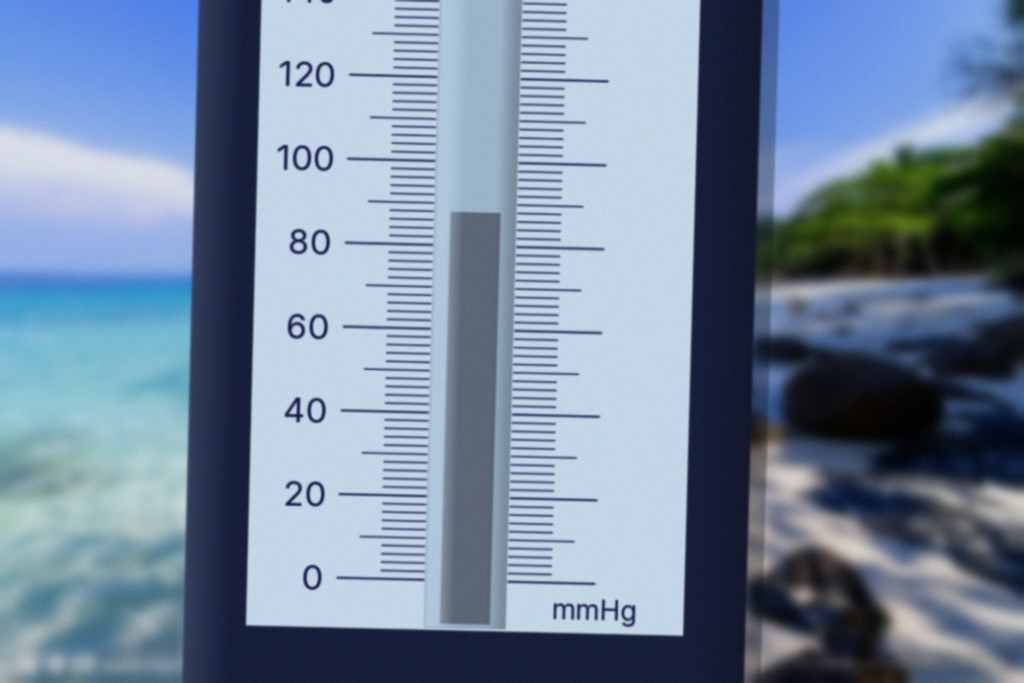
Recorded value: {"value": 88, "unit": "mmHg"}
